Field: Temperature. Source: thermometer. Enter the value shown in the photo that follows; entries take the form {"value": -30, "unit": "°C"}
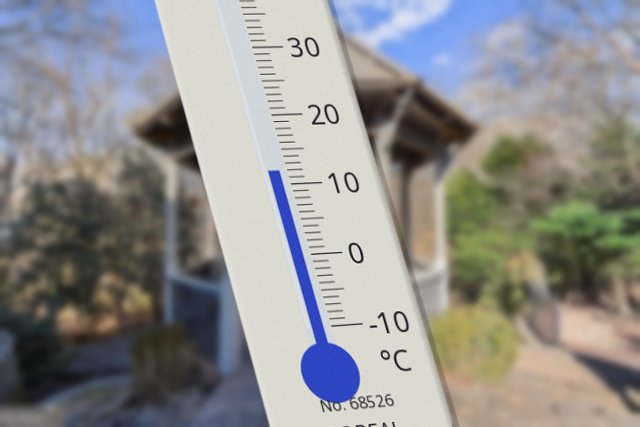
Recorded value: {"value": 12, "unit": "°C"}
